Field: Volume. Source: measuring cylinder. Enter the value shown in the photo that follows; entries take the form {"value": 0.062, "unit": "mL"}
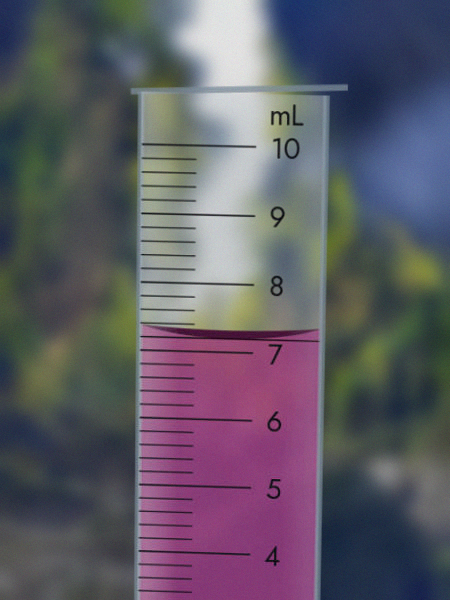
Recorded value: {"value": 7.2, "unit": "mL"}
